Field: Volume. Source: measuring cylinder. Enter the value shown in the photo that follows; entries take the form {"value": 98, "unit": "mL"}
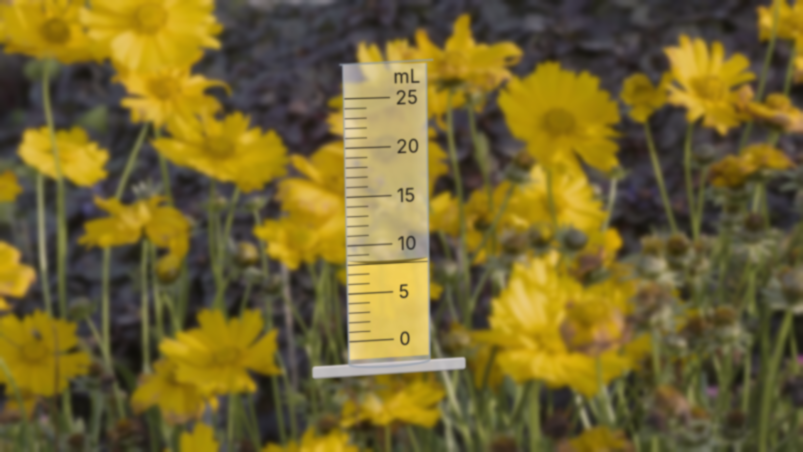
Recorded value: {"value": 8, "unit": "mL"}
